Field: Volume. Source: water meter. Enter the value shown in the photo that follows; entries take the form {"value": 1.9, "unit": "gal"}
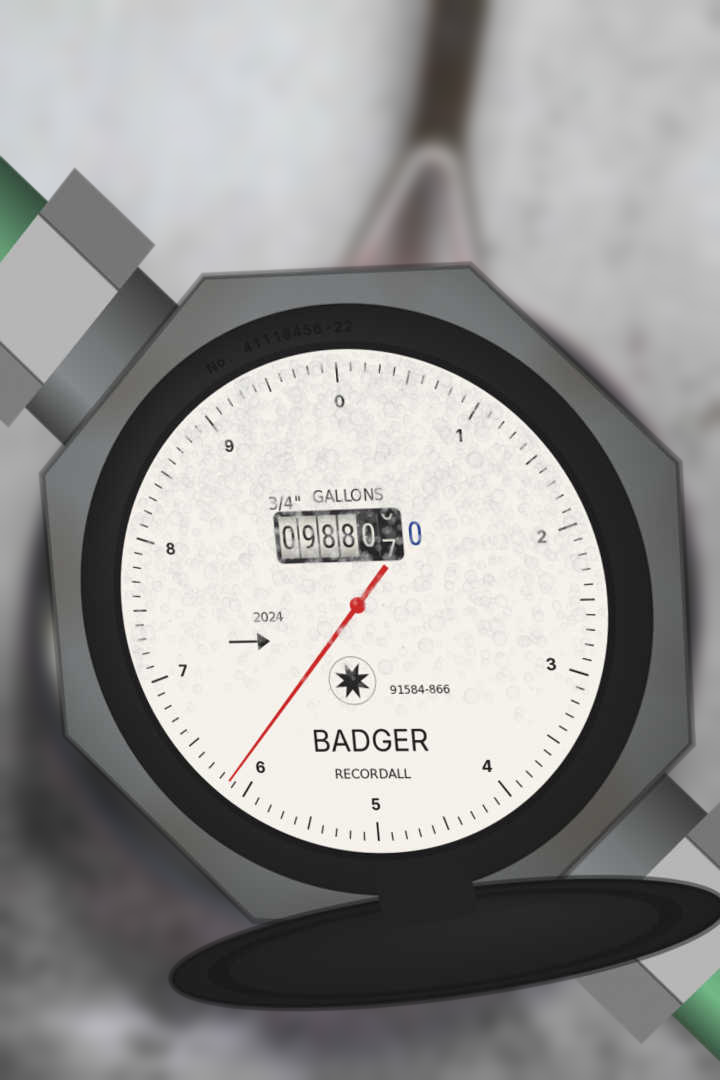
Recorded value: {"value": 988066.1, "unit": "gal"}
